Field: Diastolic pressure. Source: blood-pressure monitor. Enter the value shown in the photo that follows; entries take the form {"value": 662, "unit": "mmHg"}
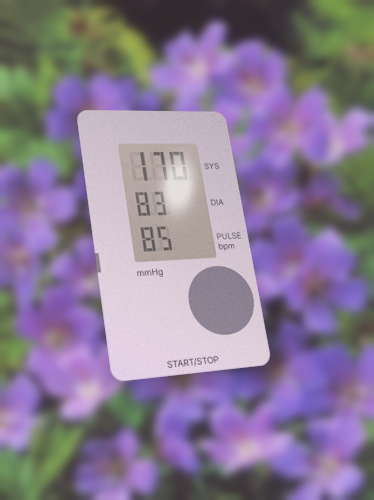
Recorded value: {"value": 83, "unit": "mmHg"}
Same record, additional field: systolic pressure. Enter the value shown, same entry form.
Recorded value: {"value": 170, "unit": "mmHg"}
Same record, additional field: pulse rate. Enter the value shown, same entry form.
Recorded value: {"value": 85, "unit": "bpm"}
